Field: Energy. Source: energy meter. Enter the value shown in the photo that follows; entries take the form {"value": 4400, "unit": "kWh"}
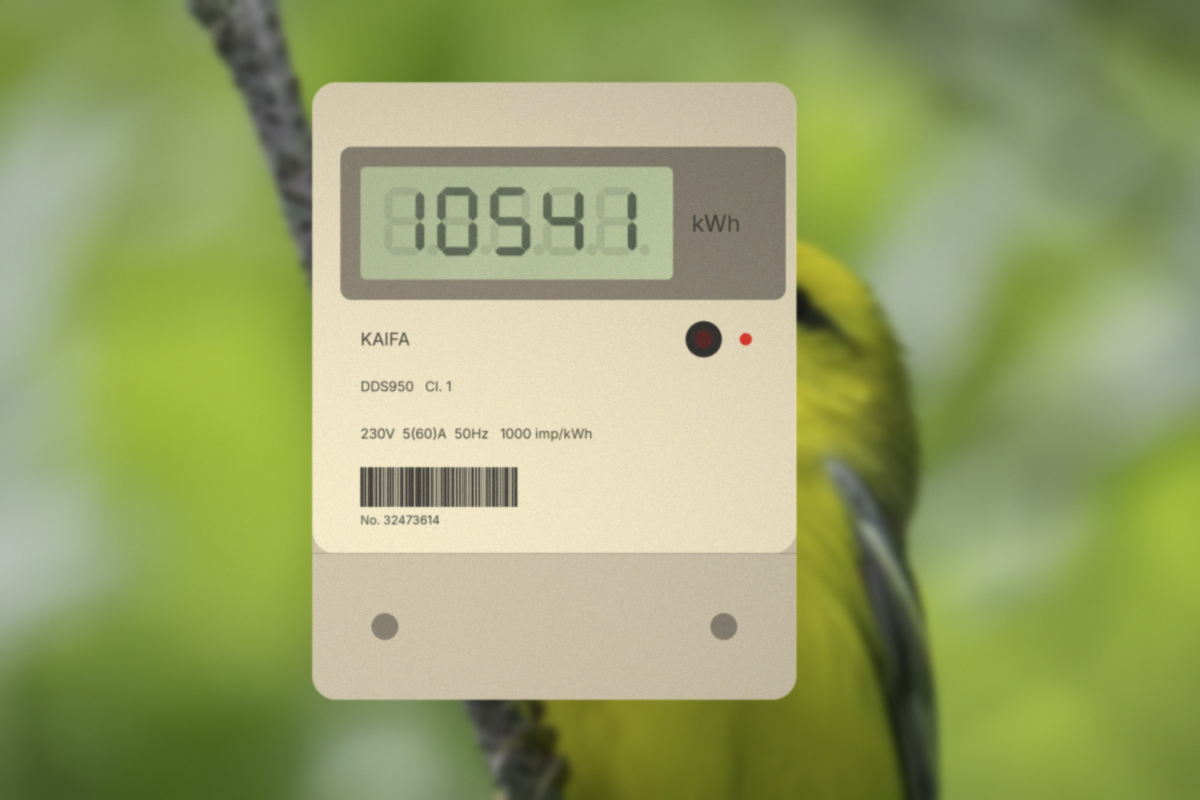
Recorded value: {"value": 10541, "unit": "kWh"}
